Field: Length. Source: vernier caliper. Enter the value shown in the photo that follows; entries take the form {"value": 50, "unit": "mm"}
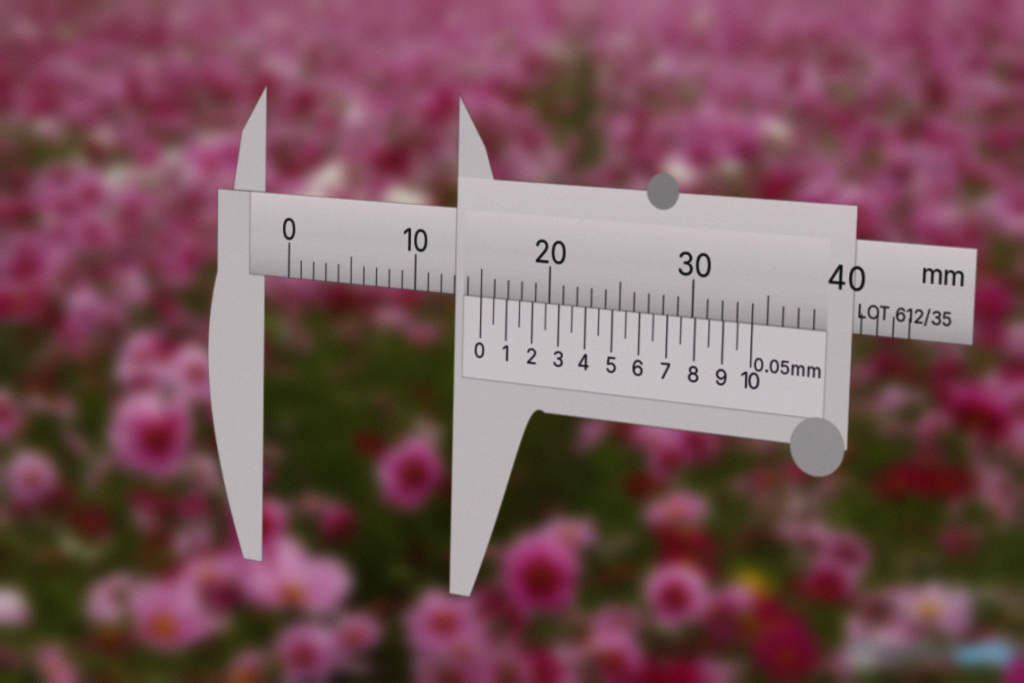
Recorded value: {"value": 15.0, "unit": "mm"}
